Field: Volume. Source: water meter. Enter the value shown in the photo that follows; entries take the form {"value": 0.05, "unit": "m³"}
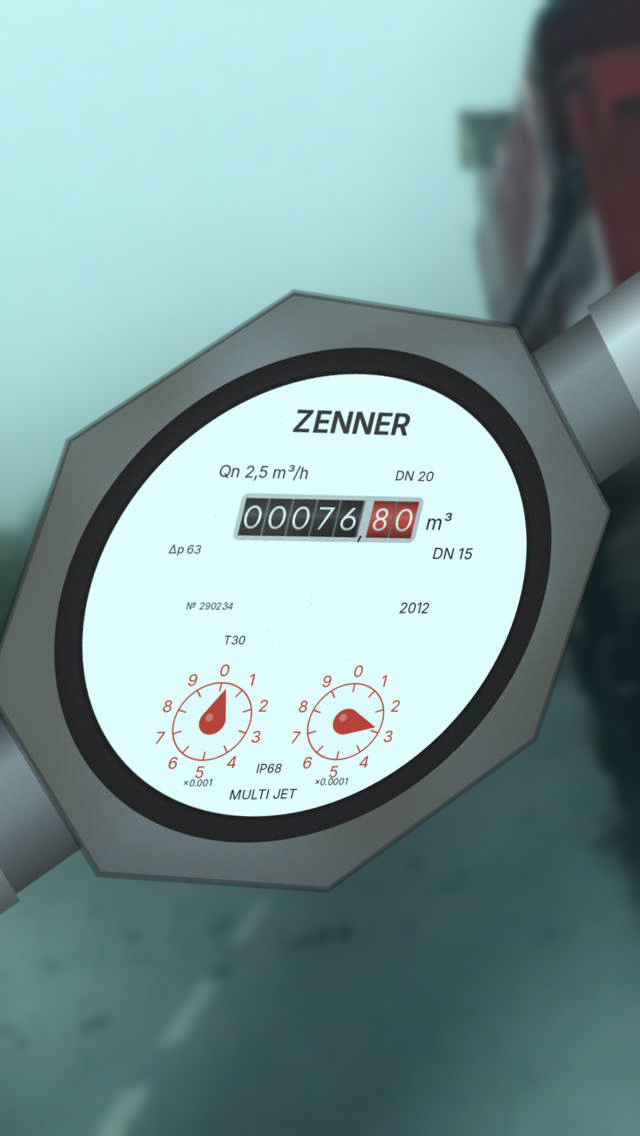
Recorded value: {"value": 76.8002, "unit": "m³"}
